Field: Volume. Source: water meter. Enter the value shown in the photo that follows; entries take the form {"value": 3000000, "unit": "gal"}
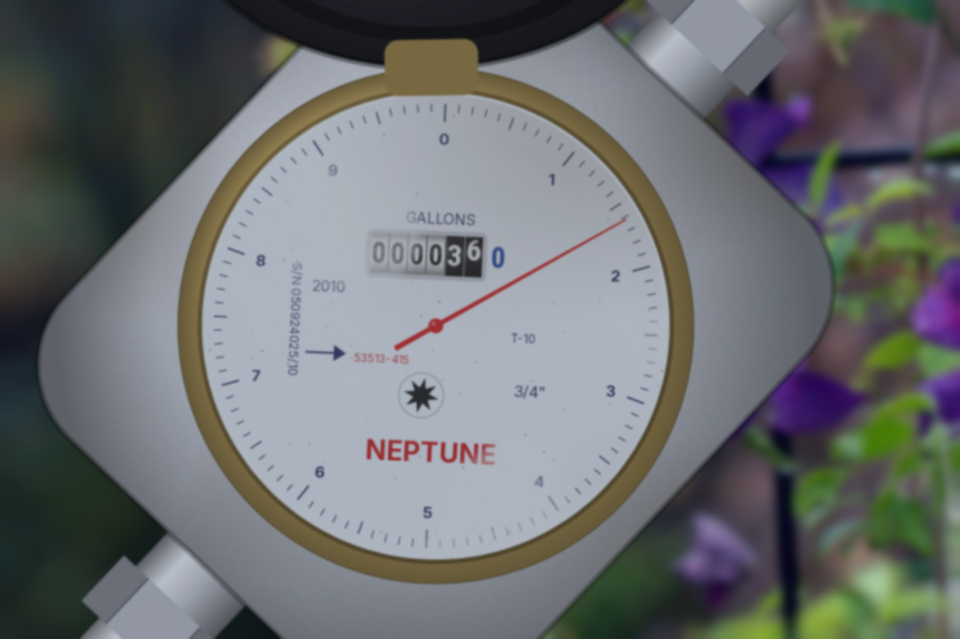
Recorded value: {"value": 361.6, "unit": "gal"}
